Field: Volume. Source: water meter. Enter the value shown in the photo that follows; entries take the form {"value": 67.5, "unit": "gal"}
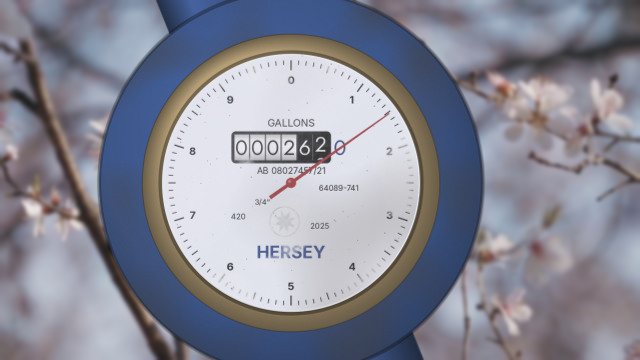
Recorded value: {"value": 2621.5, "unit": "gal"}
